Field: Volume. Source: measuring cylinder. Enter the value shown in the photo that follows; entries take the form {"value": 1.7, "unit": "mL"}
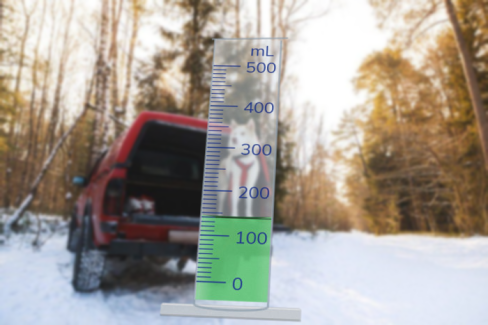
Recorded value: {"value": 140, "unit": "mL"}
